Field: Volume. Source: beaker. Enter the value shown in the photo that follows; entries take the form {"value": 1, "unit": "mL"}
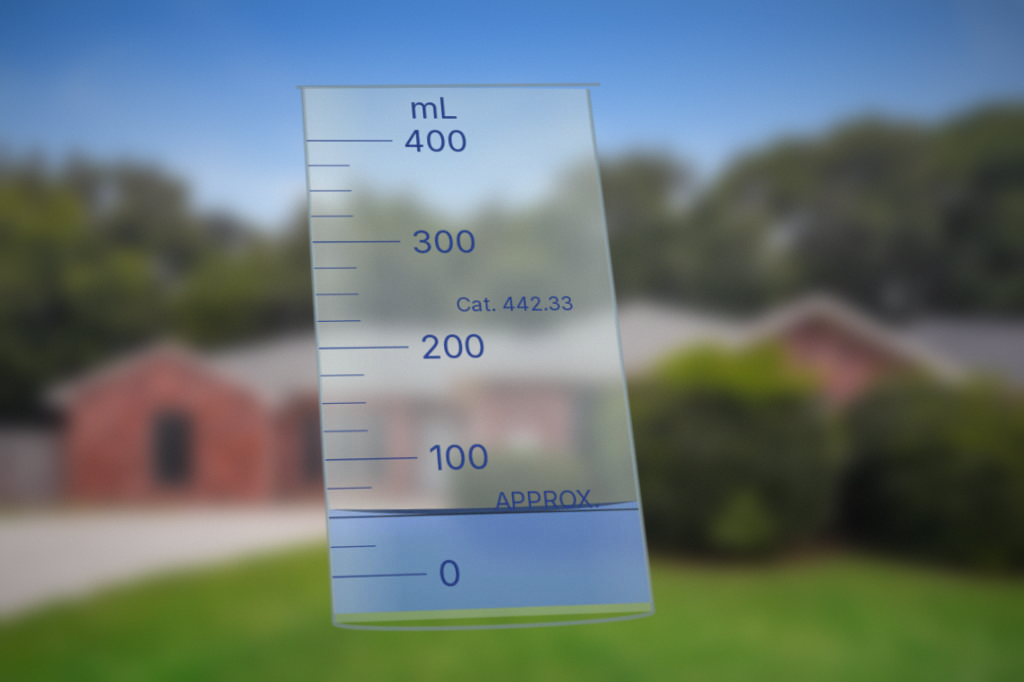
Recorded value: {"value": 50, "unit": "mL"}
